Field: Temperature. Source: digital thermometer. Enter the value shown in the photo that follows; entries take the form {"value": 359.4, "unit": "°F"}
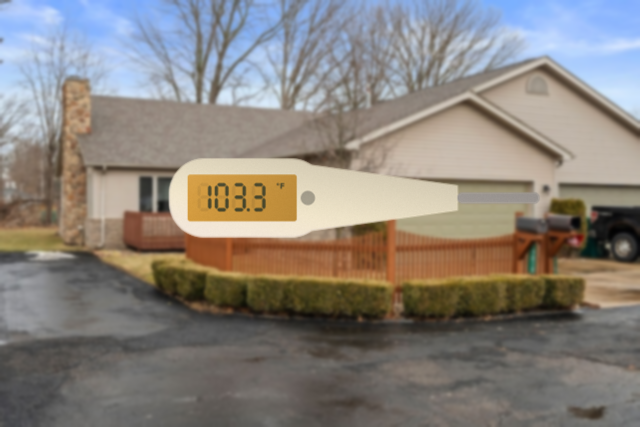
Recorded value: {"value": 103.3, "unit": "°F"}
